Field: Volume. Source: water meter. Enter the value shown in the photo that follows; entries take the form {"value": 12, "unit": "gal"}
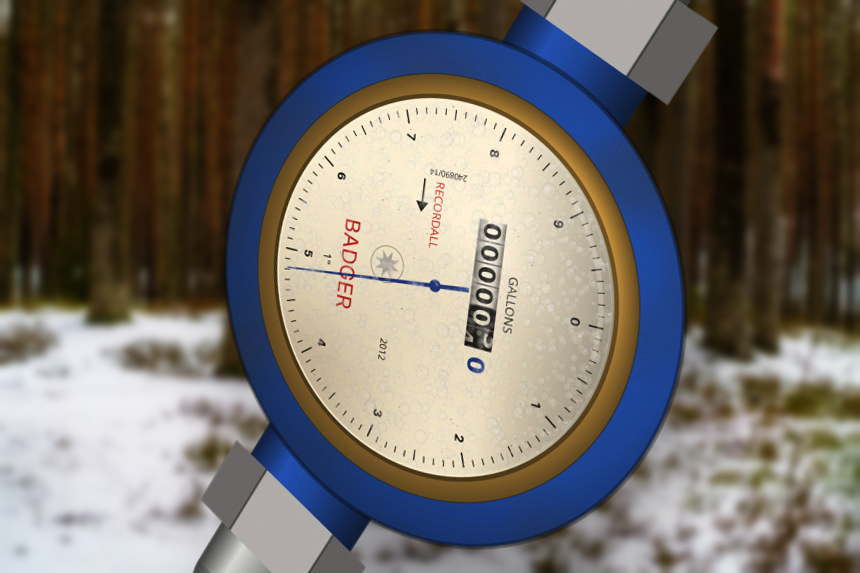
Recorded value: {"value": 34.8, "unit": "gal"}
